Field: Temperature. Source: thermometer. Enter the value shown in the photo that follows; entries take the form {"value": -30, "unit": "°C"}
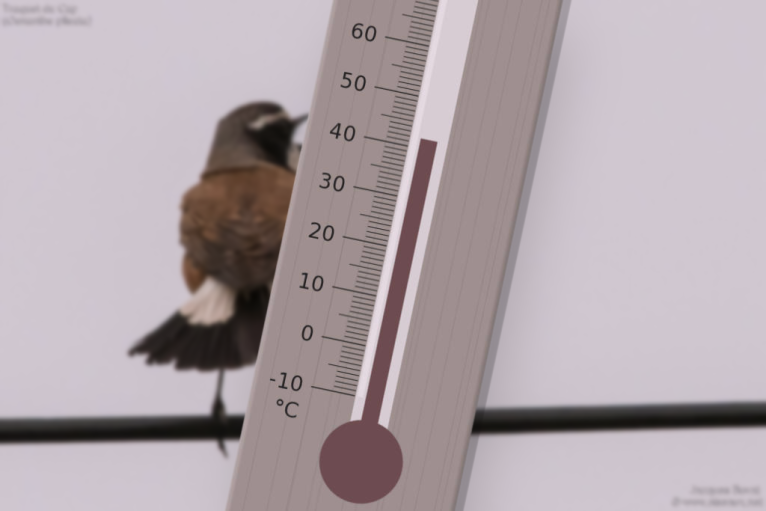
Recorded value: {"value": 42, "unit": "°C"}
